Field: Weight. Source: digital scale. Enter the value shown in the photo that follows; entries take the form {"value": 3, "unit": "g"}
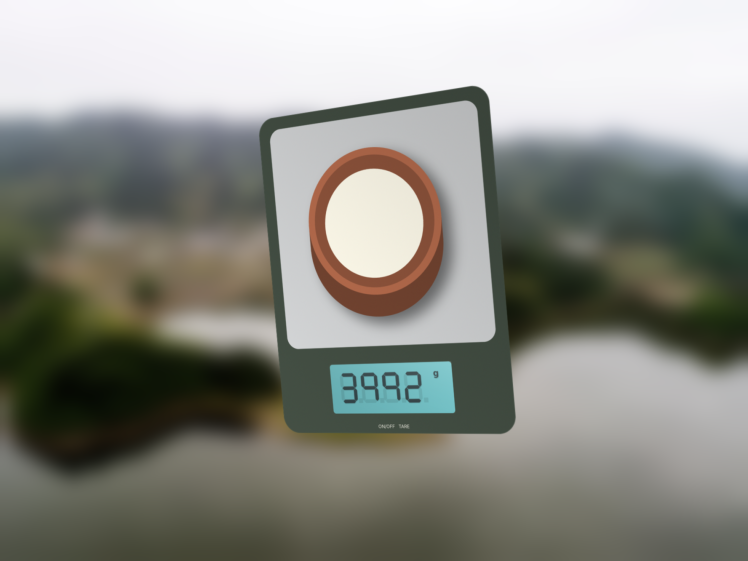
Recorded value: {"value": 3992, "unit": "g"}
